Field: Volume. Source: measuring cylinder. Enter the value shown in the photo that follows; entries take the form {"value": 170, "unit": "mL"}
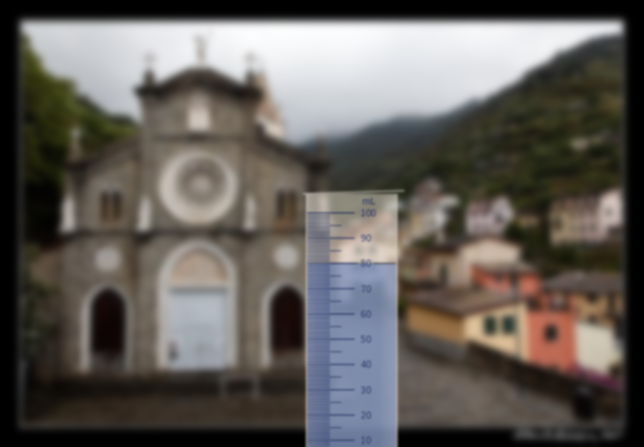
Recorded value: {"value": 80, "unit": "mL"}
